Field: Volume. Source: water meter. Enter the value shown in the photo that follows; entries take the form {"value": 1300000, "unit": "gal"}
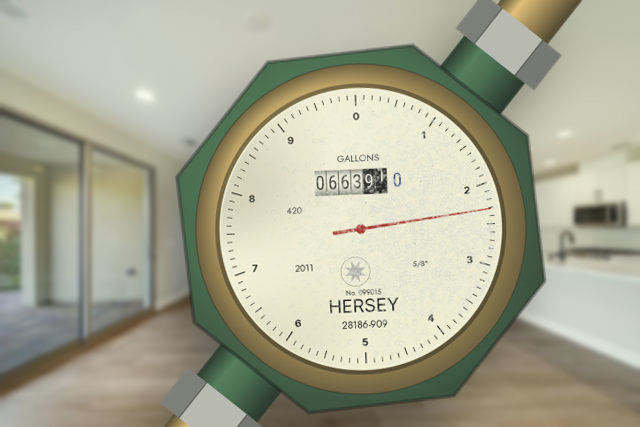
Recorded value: {"value": 663912.3, "unit": "gal"}
